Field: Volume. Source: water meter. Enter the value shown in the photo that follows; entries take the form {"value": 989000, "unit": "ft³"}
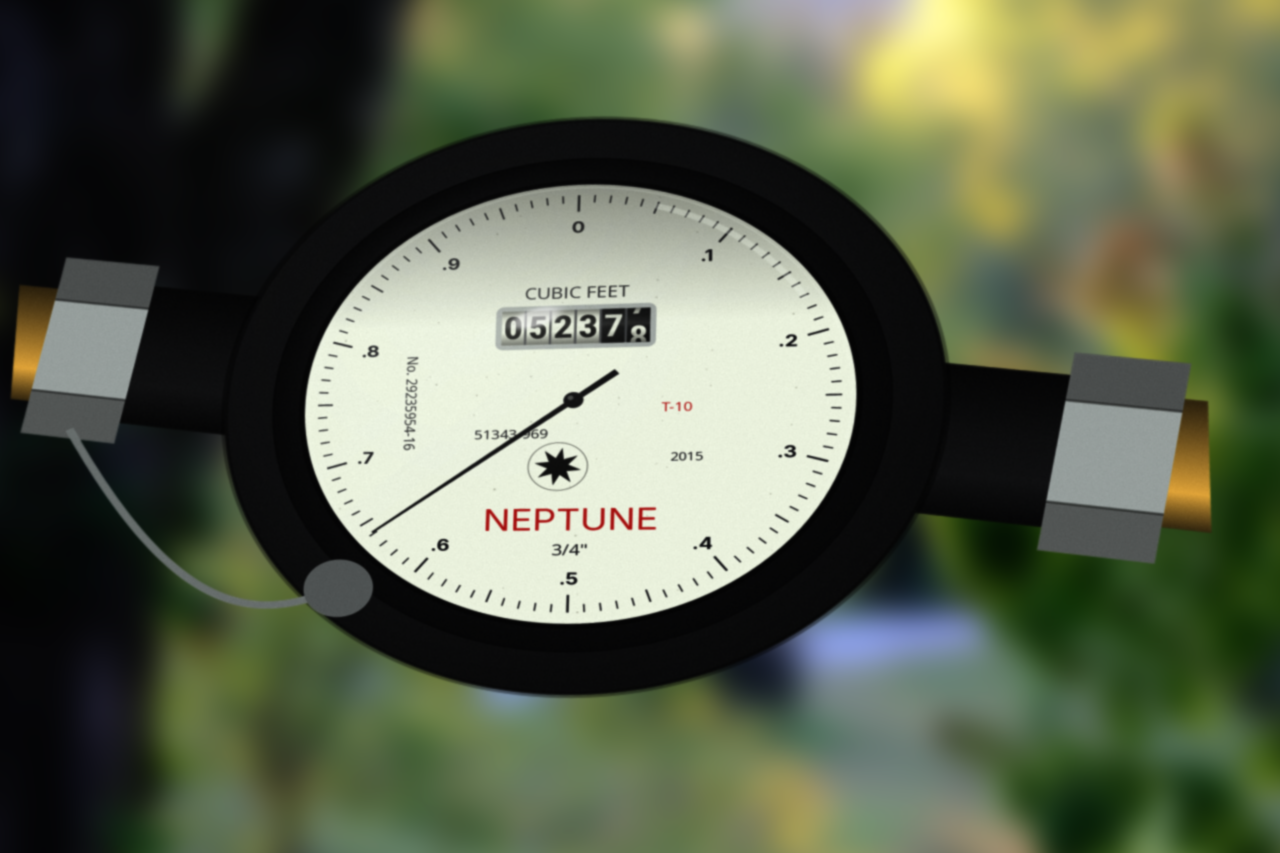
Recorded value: {"value": 52377.64, "unit": "ft³"}
